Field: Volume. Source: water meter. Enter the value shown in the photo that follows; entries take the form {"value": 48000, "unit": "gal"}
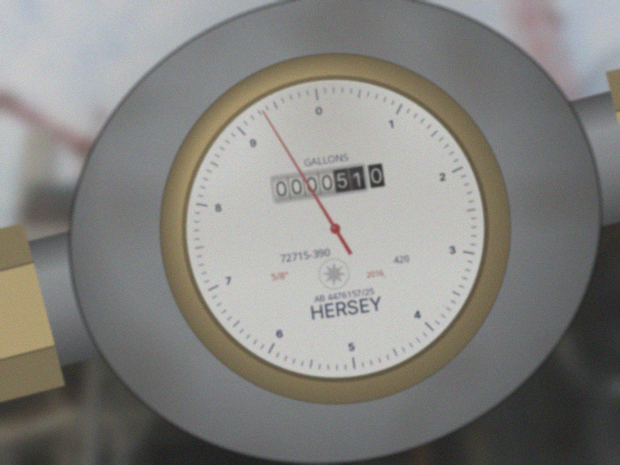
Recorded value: {"value": 509.3, "unit": "gal"}
